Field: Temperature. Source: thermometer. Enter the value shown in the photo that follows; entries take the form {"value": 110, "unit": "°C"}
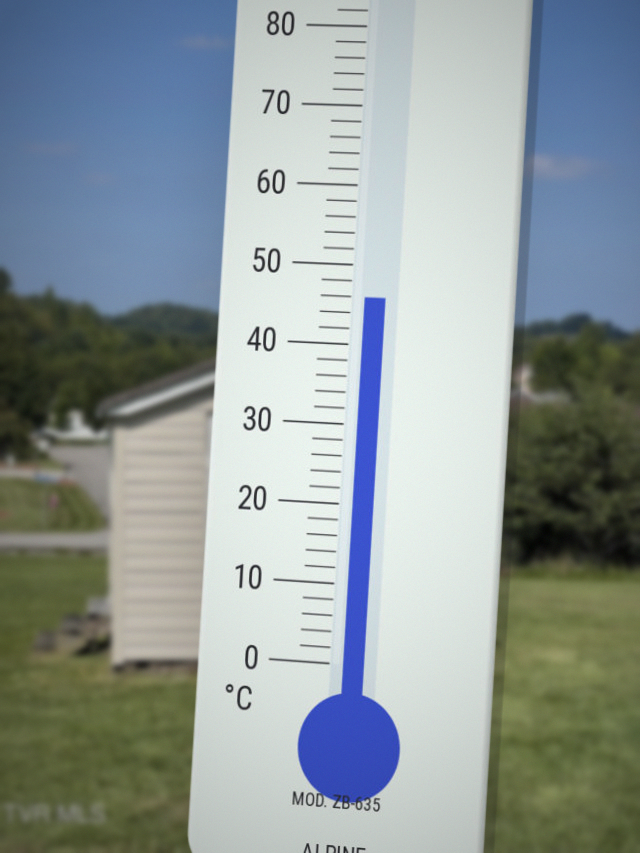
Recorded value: {"value": 46, "unit": "°C"}
